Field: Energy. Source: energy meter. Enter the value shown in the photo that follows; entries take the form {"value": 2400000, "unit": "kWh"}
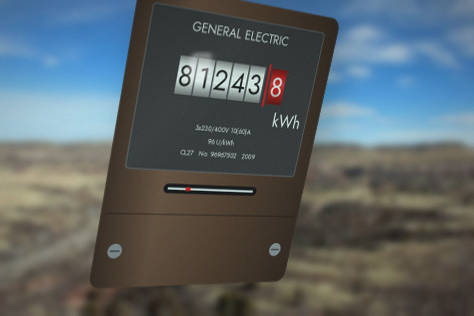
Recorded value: {"value": 81243.8, "unit": "kWh"}
